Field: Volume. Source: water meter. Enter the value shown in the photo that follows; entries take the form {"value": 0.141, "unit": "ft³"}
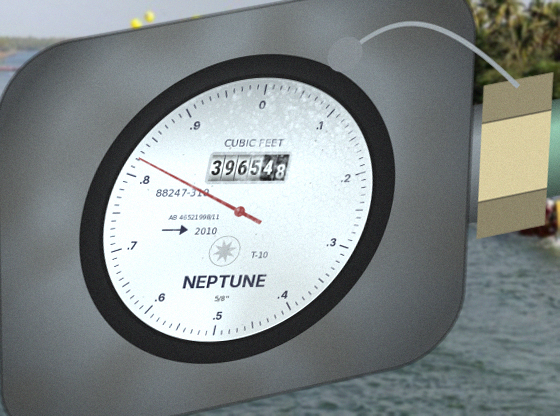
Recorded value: {"value": 396547.82, "unit": "ft³"}
